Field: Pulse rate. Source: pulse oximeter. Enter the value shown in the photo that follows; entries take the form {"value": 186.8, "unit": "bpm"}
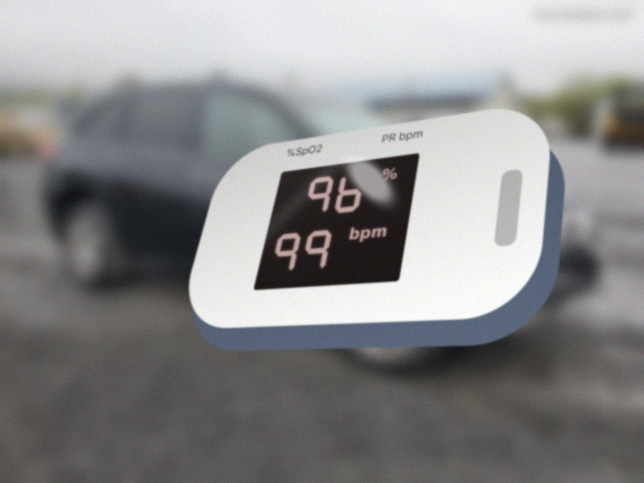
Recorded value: {"value": 99, "unit": "bpm"}
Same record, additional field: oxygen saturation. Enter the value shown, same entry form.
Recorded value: {"value": 96, "unit": "%"}
